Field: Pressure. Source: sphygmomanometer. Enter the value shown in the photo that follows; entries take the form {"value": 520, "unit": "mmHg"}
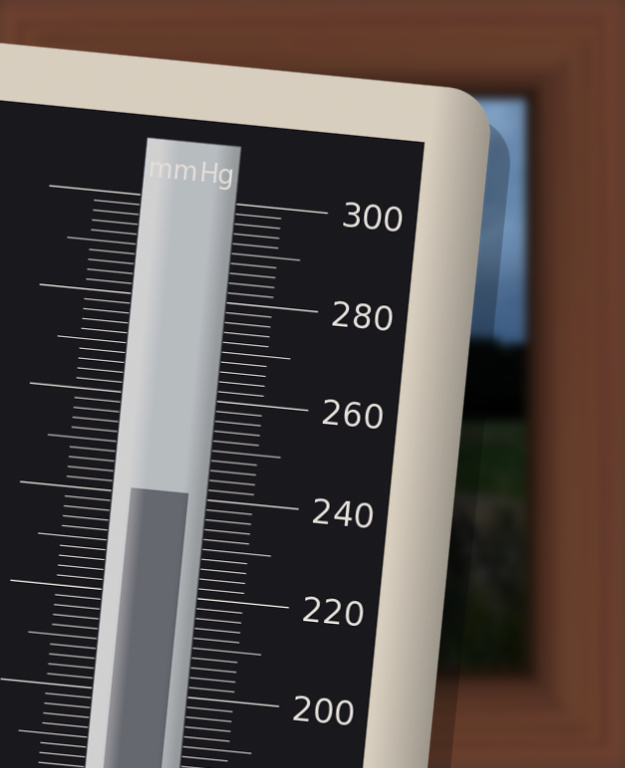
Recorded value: {"value": 241, "unit": "mmHg"}
